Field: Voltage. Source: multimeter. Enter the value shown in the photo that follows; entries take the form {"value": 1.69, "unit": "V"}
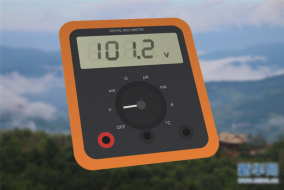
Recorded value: {"value": 101.2, "unit": "V"}
